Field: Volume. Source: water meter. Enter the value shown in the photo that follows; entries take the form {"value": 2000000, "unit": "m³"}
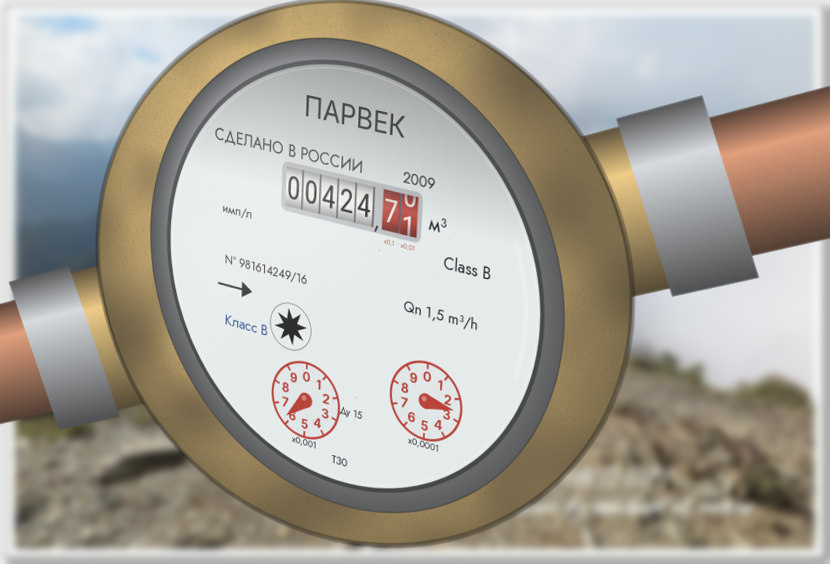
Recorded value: {"value": 424.7062, "unit": "m³"}
